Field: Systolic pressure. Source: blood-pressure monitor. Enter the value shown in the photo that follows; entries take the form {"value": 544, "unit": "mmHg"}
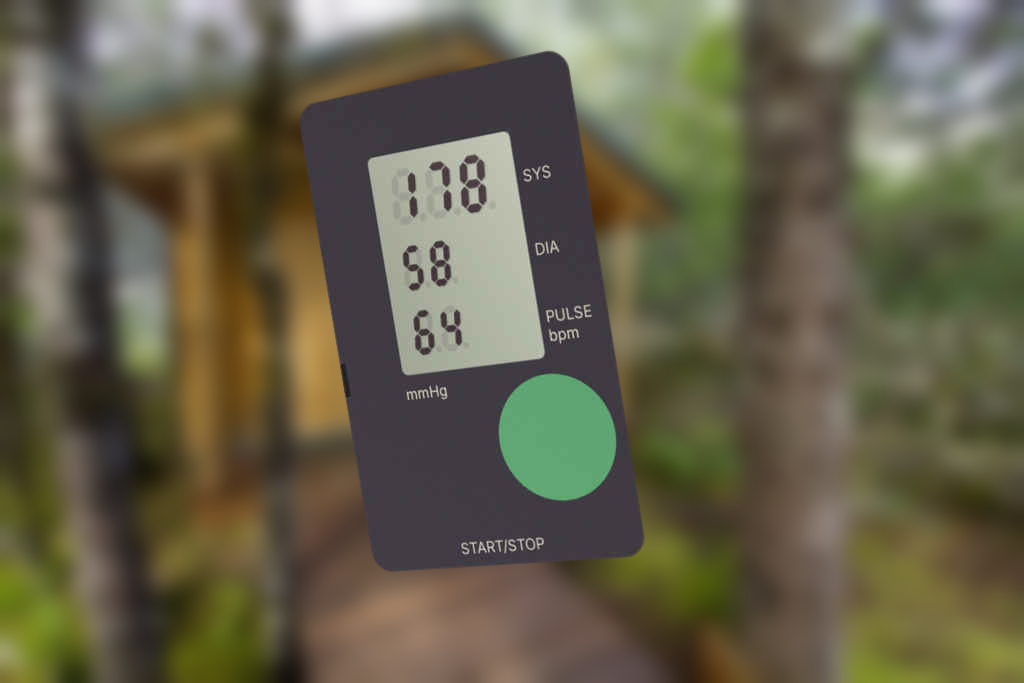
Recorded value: {"value": 178, "unit": "mmHg"}
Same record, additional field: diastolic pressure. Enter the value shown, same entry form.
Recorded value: {"value": 58, "unit": "mmHg"}
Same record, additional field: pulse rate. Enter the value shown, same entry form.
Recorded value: {"value": 64, "unit": "bpm"}
